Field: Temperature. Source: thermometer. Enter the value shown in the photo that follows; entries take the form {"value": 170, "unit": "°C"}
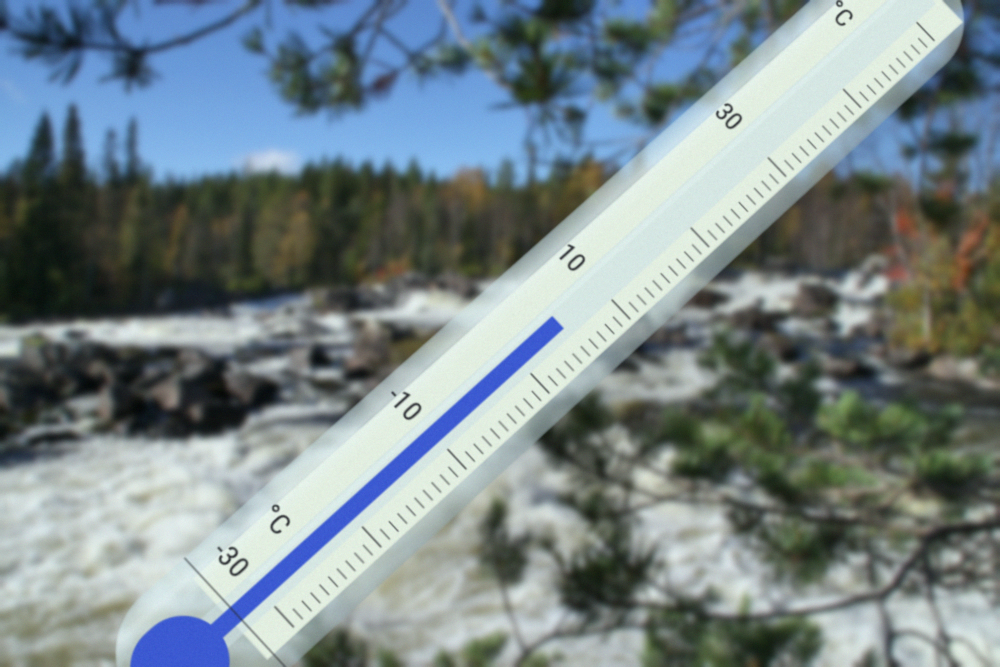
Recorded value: {"value": 5, "unit": "°C"}
